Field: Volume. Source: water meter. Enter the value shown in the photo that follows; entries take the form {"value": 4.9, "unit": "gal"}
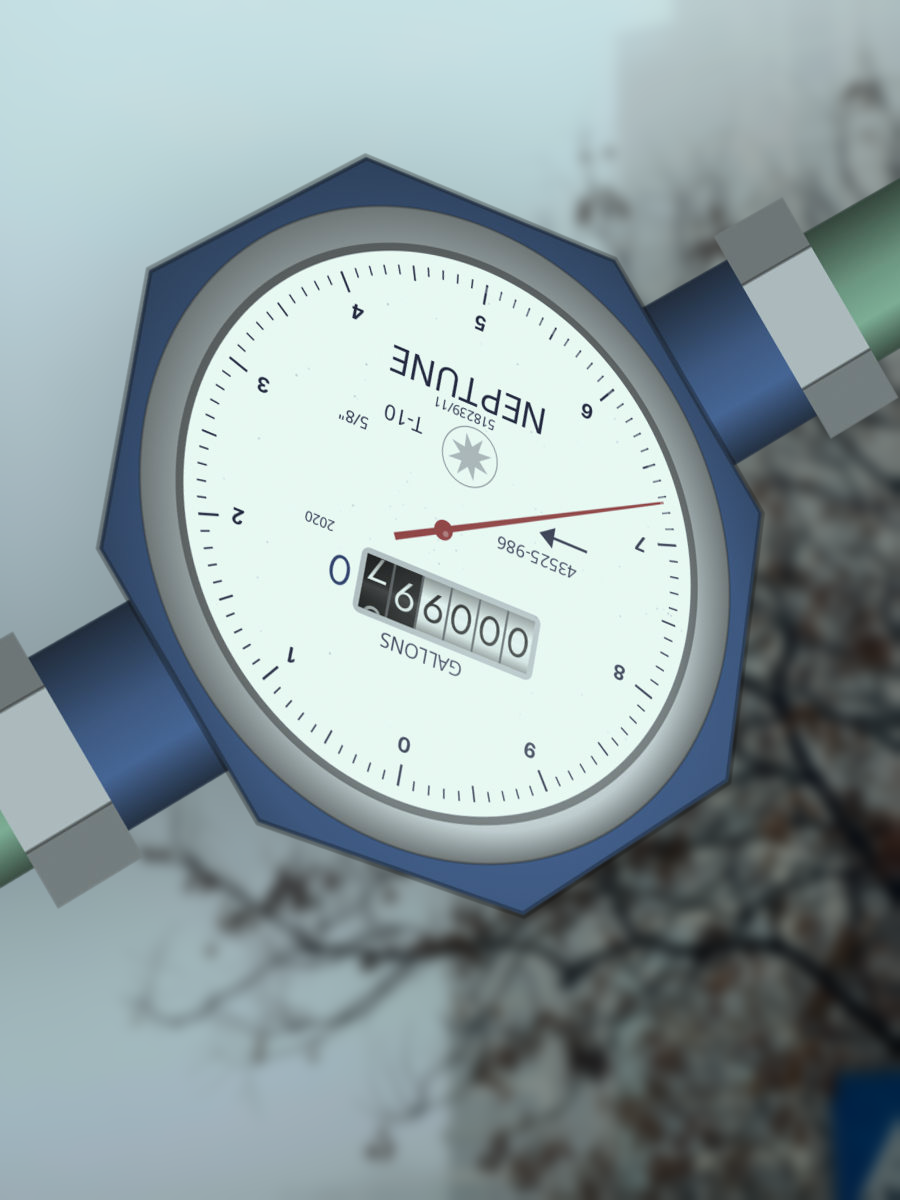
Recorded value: {"value": 9966.7, "unit": "gal"}
